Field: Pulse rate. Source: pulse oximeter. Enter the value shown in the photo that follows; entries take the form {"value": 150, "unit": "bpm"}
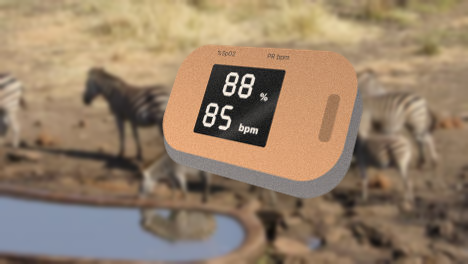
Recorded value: {"value": 85, "unit": "bpm"}
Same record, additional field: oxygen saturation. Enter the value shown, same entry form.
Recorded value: {"value": 88, "unit": "%"}
